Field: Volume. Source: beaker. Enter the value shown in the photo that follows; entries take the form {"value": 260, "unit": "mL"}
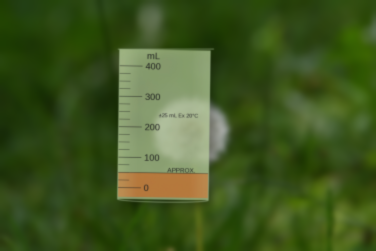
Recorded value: {"value": 50, "unit": "mL"}
